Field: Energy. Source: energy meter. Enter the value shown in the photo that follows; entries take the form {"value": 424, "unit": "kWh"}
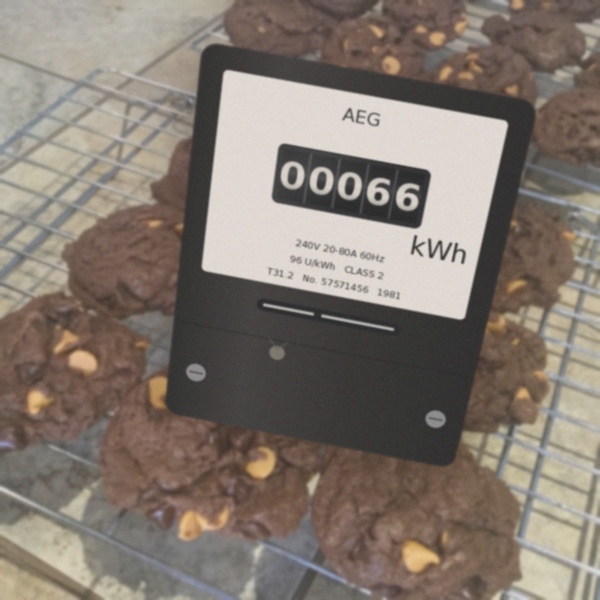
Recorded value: {"value": 66, "unit": "kWh"}
